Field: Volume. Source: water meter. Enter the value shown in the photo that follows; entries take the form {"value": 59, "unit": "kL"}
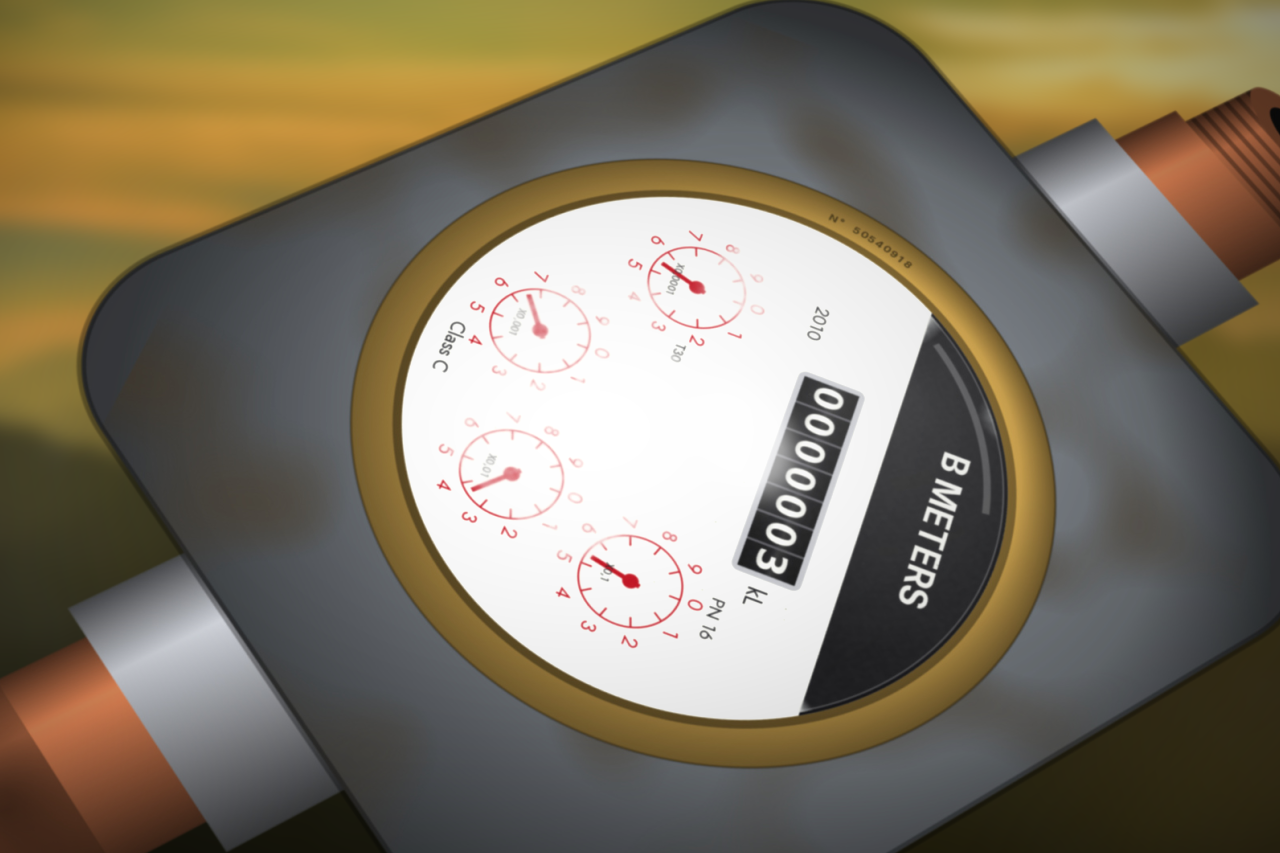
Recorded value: {"value": 3.5365, "unit": "kL"}
